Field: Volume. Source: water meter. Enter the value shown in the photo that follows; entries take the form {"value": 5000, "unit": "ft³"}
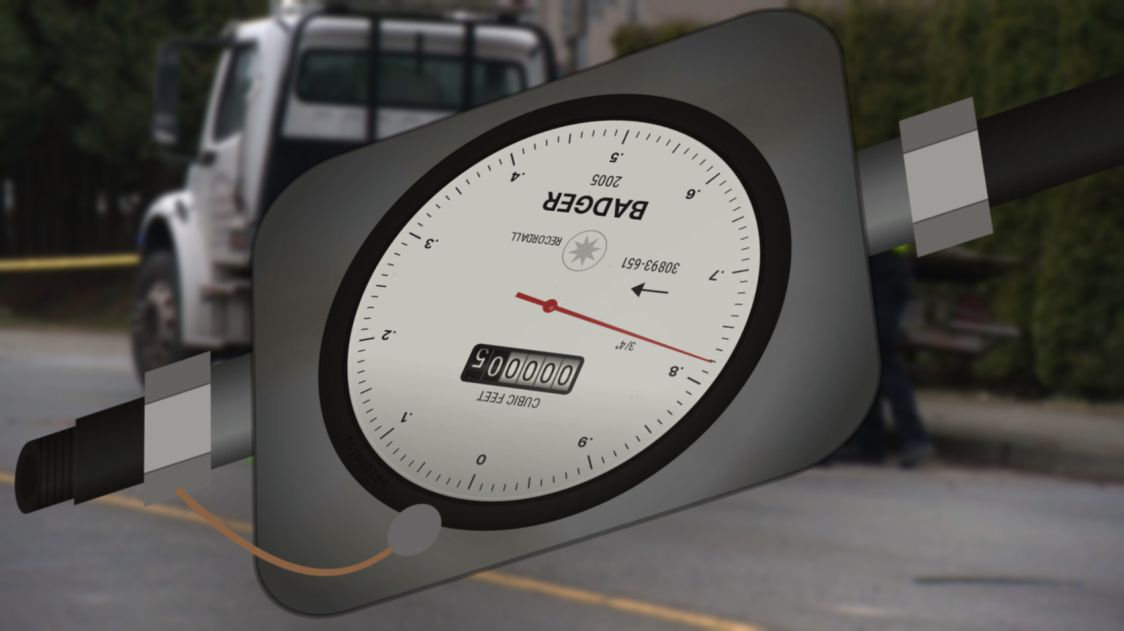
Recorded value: {"value": 4.78, "unit": "ft³"}
